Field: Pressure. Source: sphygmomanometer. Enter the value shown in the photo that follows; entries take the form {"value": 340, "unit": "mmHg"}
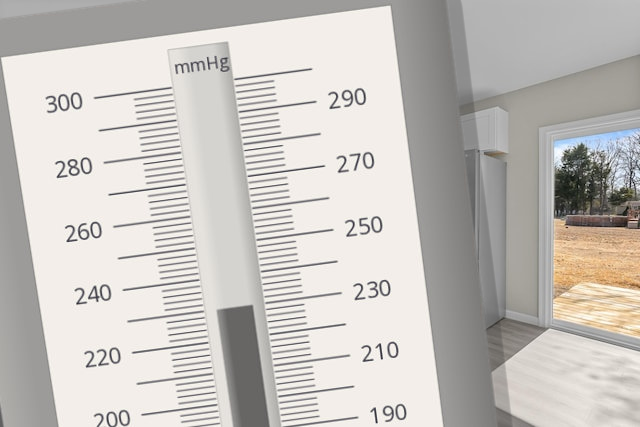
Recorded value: {"value": 230, "unit": "mmHg"}
